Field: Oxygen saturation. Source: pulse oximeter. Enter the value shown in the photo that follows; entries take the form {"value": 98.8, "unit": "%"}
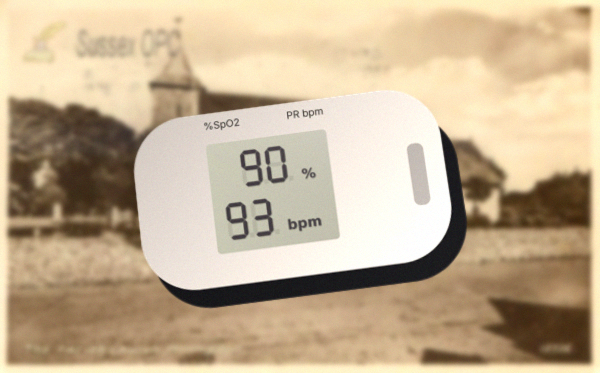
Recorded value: {"value": 90, "unit": "%"}
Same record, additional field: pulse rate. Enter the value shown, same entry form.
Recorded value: {"value": 93, "unit": "bpm"}
